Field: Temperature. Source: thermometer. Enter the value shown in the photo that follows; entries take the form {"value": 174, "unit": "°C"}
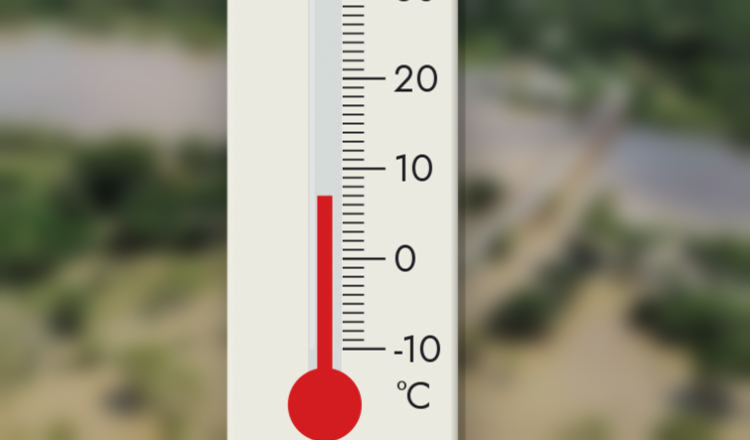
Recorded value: {"value": 7, "unit": "°C"}
